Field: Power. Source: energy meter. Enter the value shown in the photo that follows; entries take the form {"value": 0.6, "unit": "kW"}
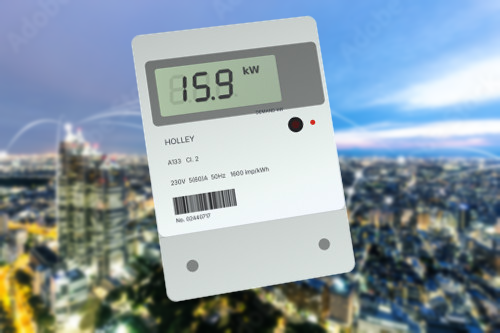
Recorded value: {"value": 15.9, "unit": "kW"}
